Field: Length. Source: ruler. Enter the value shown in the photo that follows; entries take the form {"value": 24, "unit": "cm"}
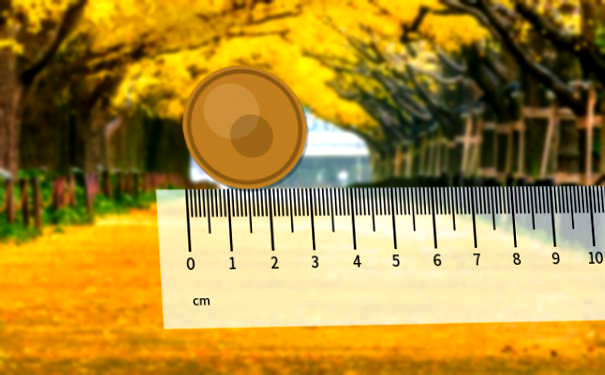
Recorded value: {"value": 3, "unit": "cm"}
